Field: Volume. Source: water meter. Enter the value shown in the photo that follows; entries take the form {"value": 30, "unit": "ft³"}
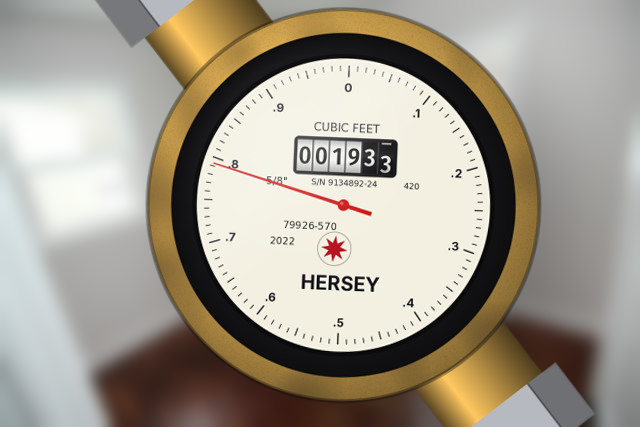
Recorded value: {"value": 1932.79, "unit": "ft³"}
